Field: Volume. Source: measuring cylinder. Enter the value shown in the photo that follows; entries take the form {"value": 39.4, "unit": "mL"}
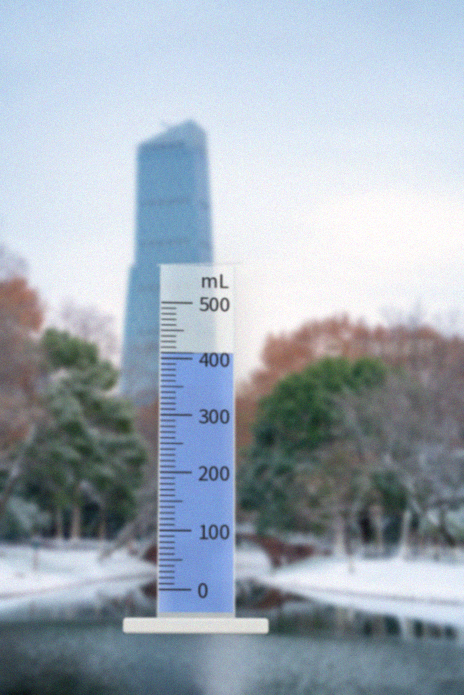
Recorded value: {"value": 410, "unit": "mL"}
